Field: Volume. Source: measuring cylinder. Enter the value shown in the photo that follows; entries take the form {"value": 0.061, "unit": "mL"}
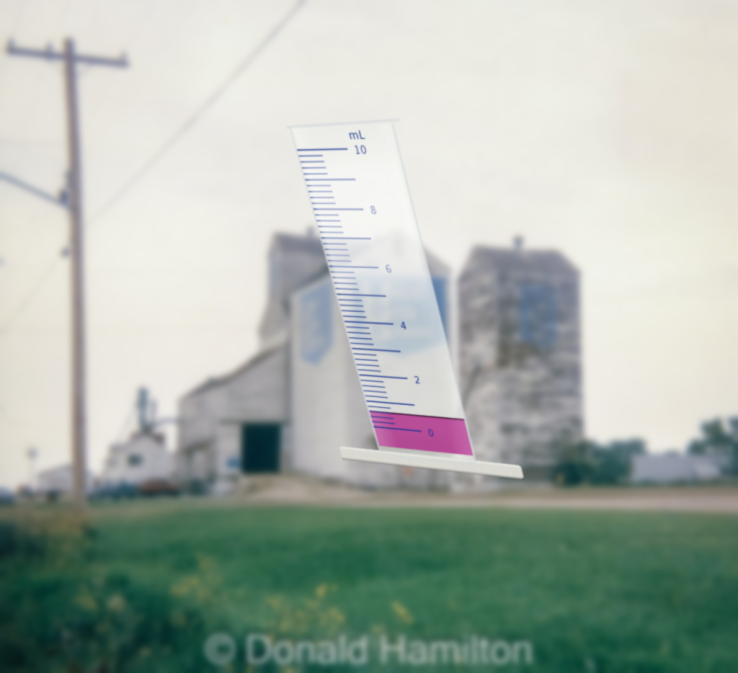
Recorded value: {"value": 0.6, "unit": "mL"}
